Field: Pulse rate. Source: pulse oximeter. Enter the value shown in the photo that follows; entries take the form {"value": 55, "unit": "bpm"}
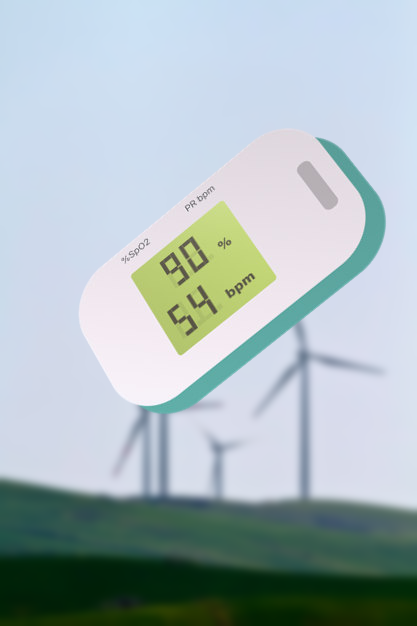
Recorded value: {"value": 54, "unit": "bpm"}
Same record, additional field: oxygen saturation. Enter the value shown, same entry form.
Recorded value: {"value": 90, "unit": "%"}
